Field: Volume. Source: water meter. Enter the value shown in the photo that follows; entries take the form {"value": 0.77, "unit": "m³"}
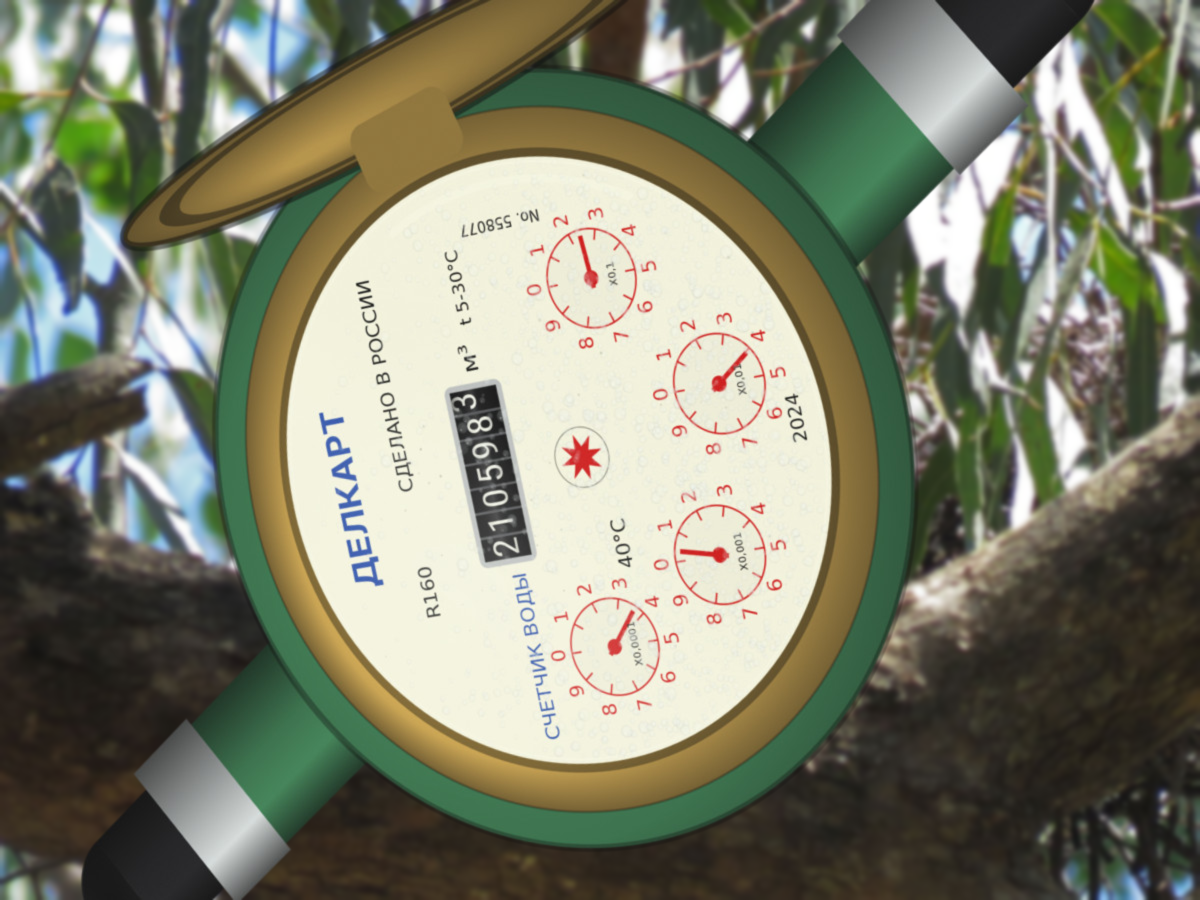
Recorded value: {"value": 2105983.2403, "unit": "m³"}
